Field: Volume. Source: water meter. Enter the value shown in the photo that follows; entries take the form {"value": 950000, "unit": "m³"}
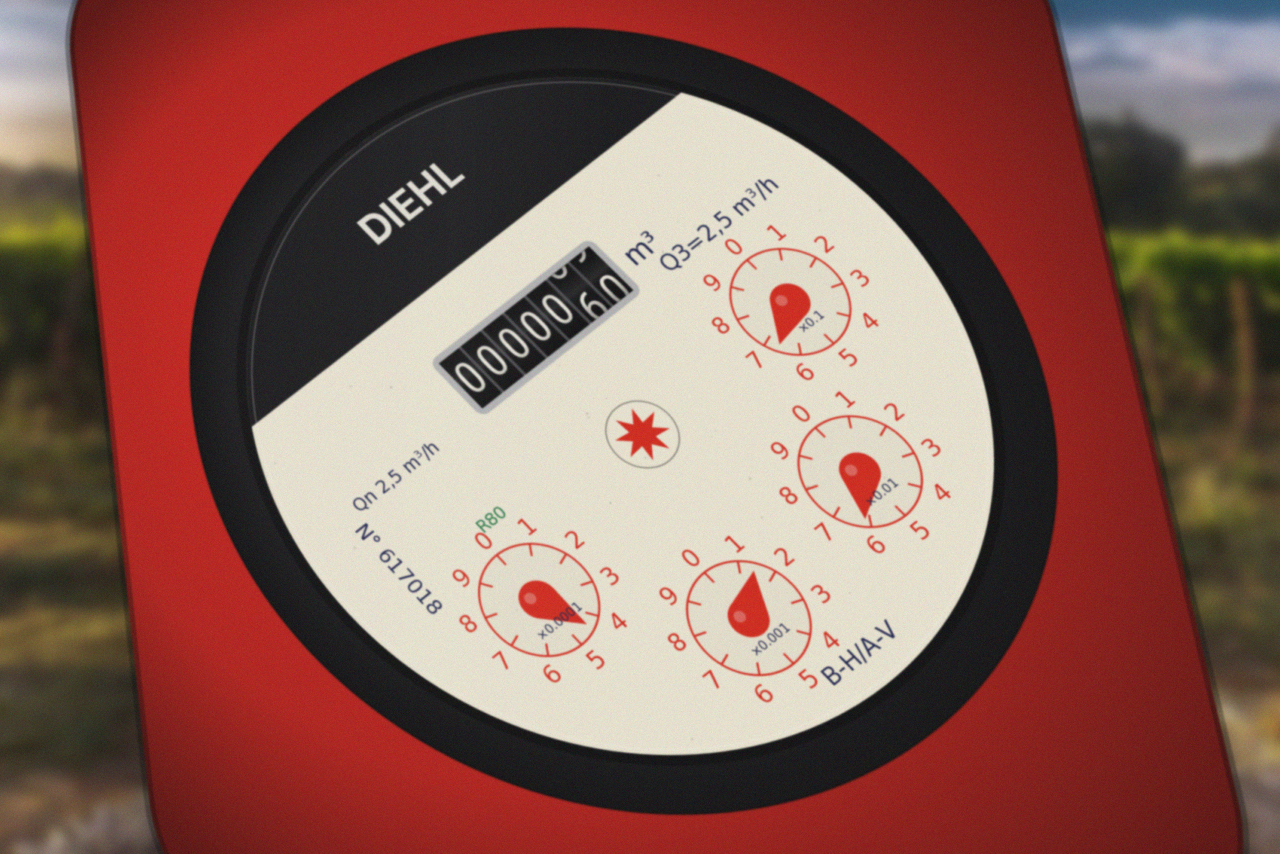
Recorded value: {"value": 59.6614, "unit": "m³"}
